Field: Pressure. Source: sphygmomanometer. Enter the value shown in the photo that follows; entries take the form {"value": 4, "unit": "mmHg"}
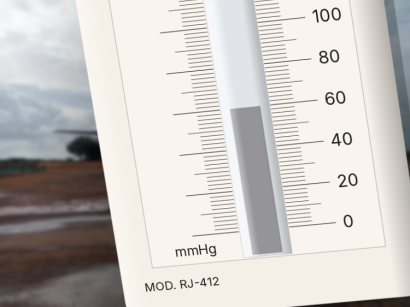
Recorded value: {"value": 60, "unit": "mmHg"}
